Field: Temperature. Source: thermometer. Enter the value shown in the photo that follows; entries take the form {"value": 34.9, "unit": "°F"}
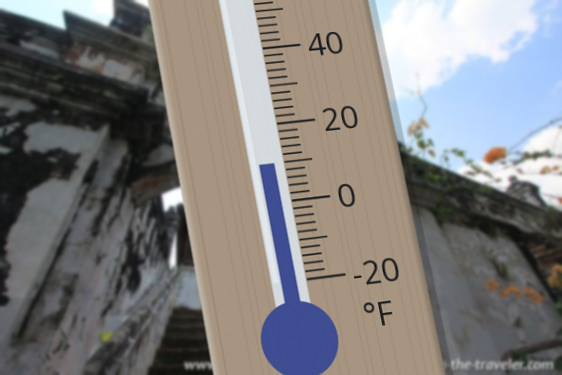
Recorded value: {"value": 10, "unit": "°F"}
